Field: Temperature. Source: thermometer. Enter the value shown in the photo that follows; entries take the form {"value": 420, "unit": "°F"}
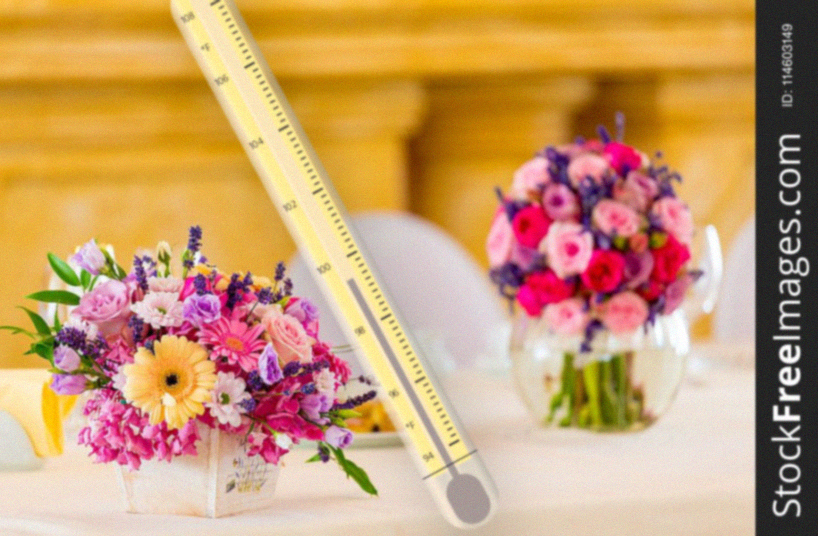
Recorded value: {"value": 99.4, "unit": "°F"}
